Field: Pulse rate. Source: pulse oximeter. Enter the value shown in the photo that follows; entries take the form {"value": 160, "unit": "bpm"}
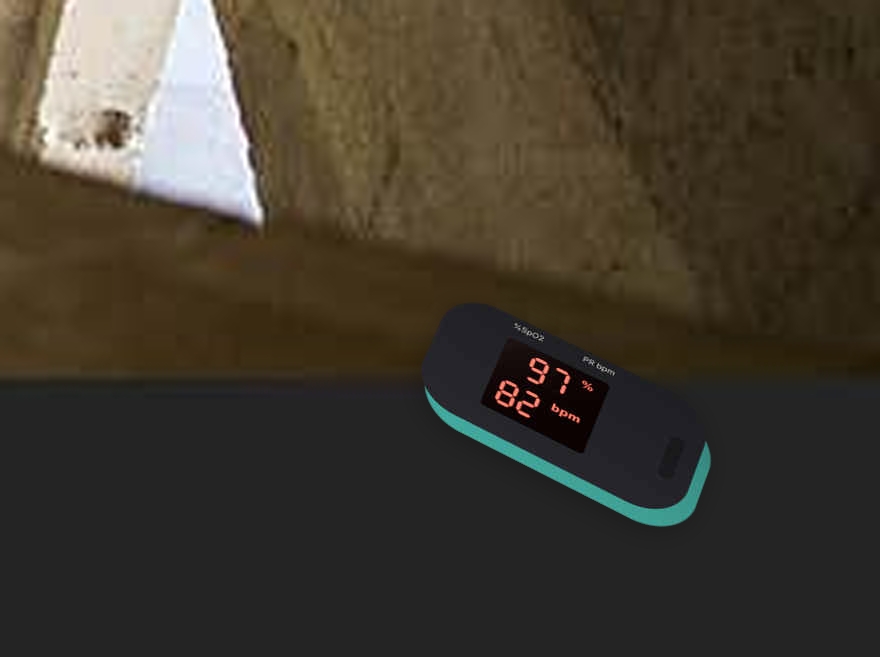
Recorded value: {"value": 82, "unit": "bpm"}
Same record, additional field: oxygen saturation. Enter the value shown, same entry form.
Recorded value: {"value": 97, "unit": "%"}
